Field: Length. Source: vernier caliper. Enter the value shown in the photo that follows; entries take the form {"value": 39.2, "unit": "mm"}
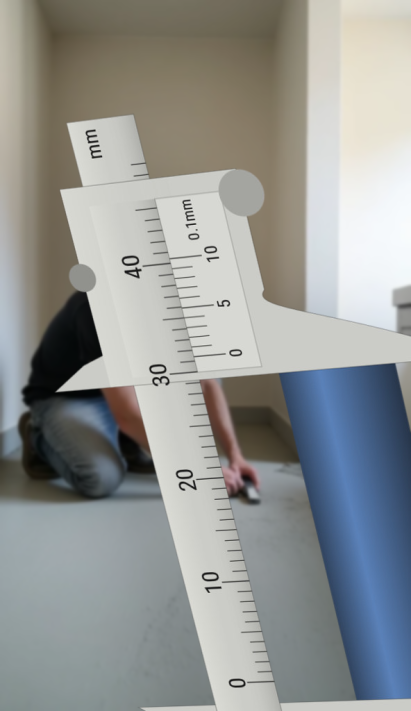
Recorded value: {"value": 31.4, "unit": "mm"}
